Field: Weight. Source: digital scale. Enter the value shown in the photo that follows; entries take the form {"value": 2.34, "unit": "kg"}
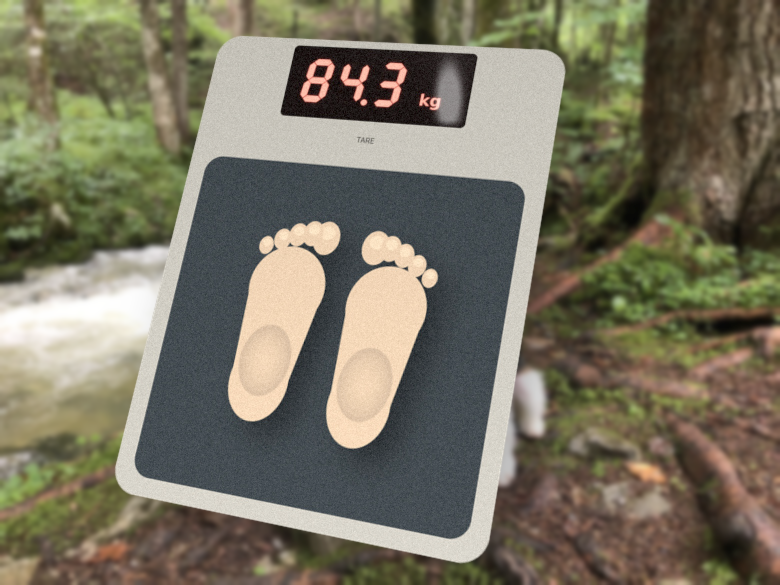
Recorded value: {"value": 84.3, "unit": "kg"}
